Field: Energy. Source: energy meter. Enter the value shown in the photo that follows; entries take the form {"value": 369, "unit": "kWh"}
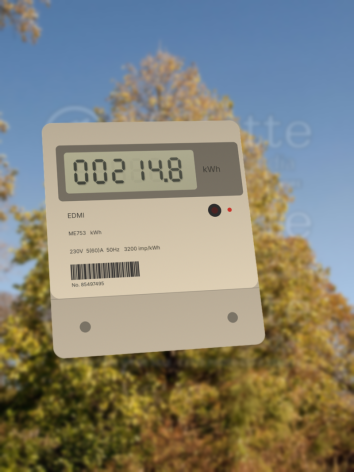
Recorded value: {"value": 214.8, "unit": "kWh"}
